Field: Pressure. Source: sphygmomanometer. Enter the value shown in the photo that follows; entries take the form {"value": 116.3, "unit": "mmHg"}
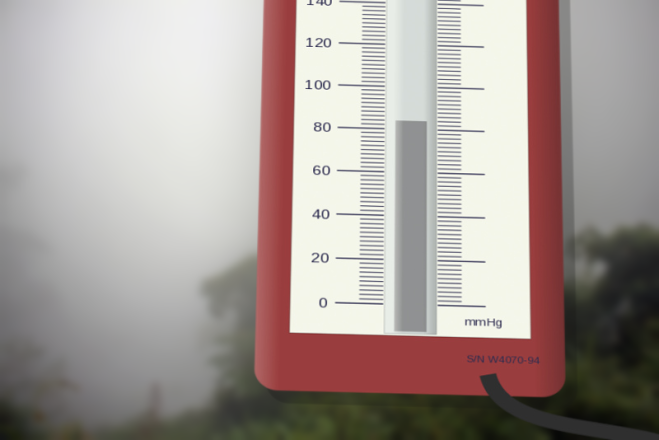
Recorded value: {"value": 84, "unit": "mmHg"}
